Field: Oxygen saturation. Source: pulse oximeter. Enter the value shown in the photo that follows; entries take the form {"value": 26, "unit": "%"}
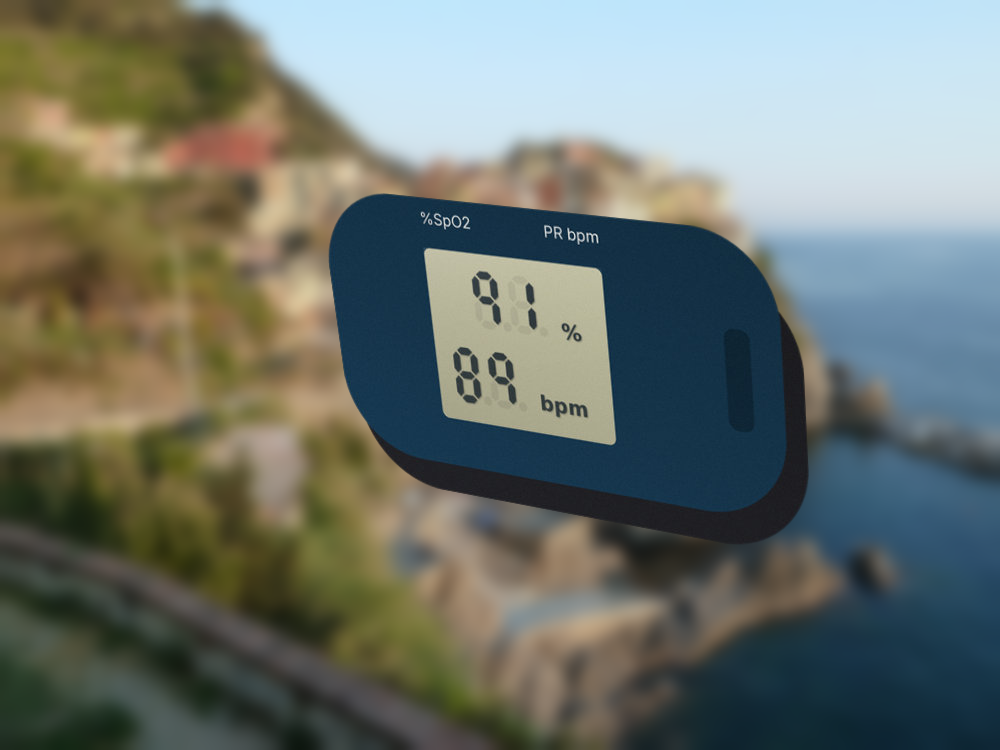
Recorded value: {"value": 91, "unit": "%"}
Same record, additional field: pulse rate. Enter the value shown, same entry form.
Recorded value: {"value": 89, "unit": "bpm"}
